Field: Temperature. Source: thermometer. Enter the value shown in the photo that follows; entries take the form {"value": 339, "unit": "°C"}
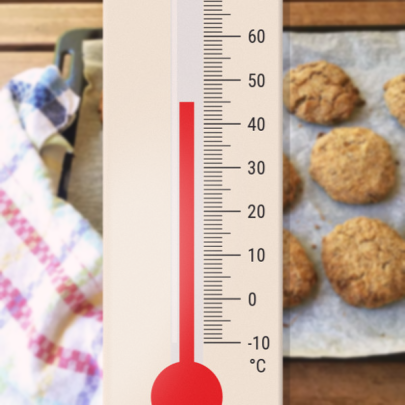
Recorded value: {"value": 45, "unit": "°C"}
